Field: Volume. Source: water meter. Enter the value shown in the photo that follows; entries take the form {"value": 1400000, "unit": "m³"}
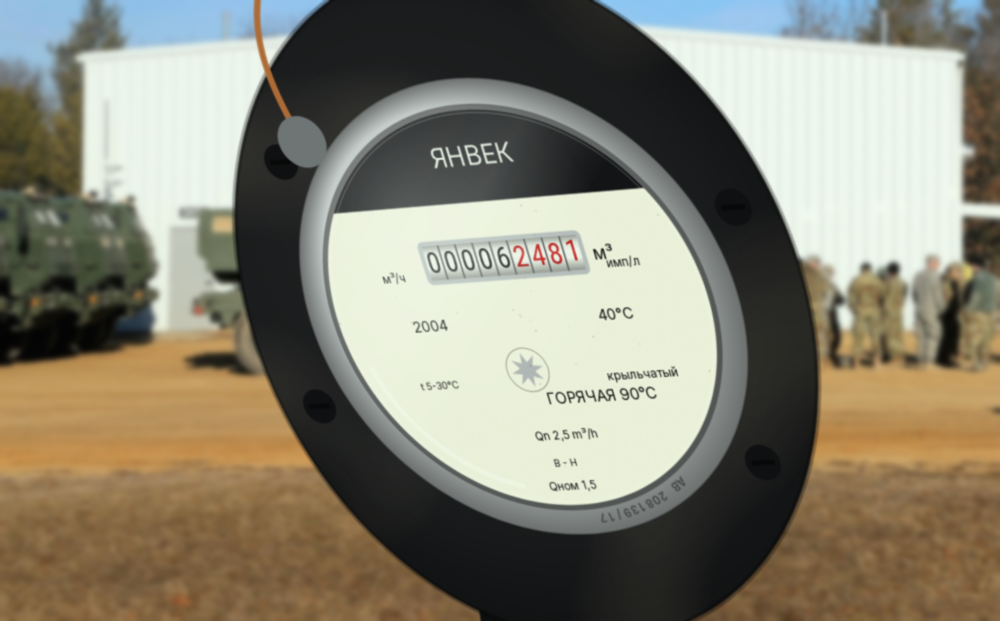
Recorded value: {"value": 6.2481, "unit": "m³"}
